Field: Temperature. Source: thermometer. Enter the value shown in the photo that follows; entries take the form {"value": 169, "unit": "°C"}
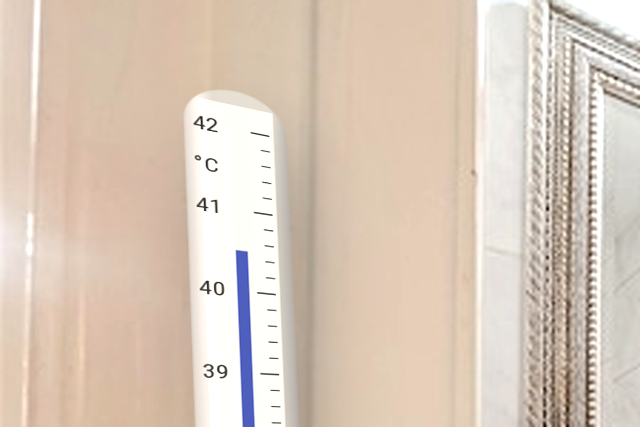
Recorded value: {"value": 40.5, "unit": "°C"}
